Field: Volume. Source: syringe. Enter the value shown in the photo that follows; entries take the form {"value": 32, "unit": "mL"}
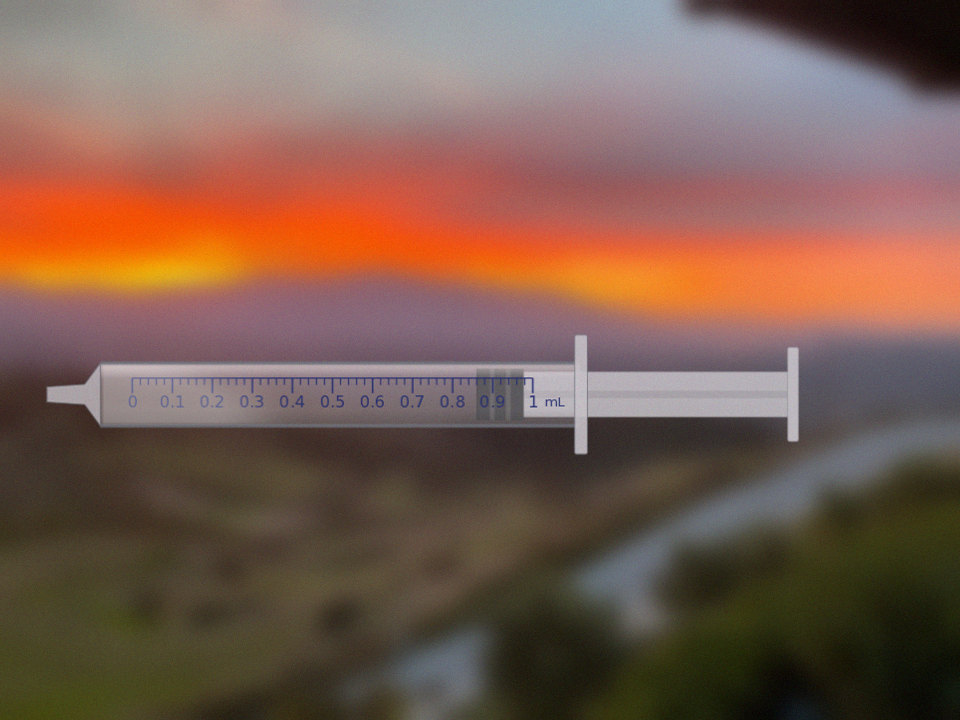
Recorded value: {"value": 0.86, "unit": "mL"}
